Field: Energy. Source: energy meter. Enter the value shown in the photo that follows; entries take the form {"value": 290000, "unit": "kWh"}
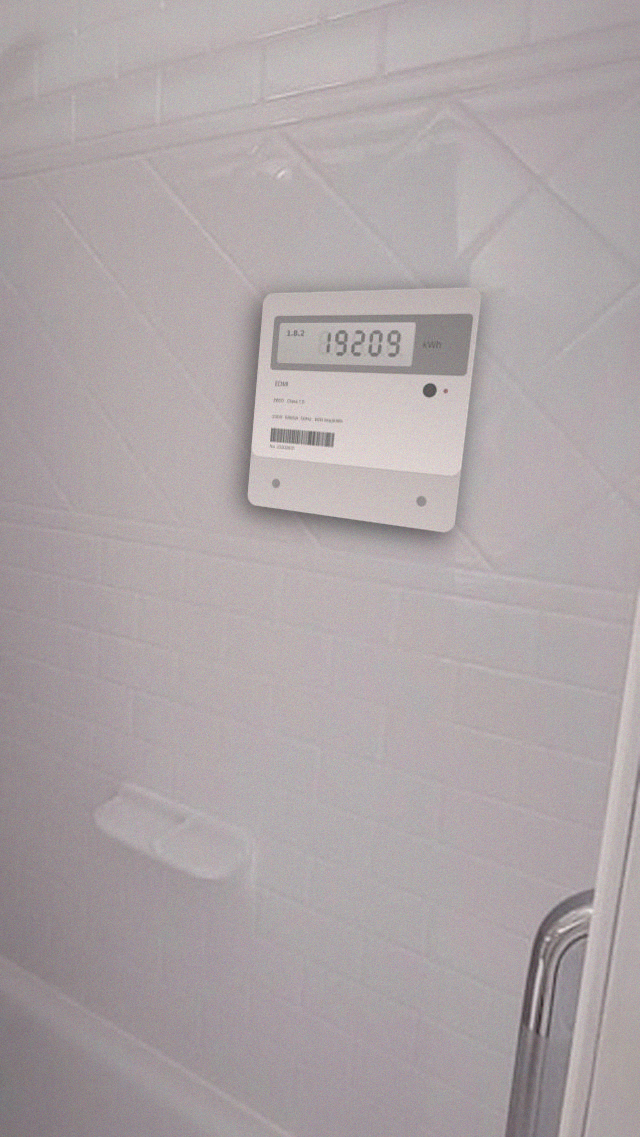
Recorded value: {"value": 19209, "unit": "kWh"}
